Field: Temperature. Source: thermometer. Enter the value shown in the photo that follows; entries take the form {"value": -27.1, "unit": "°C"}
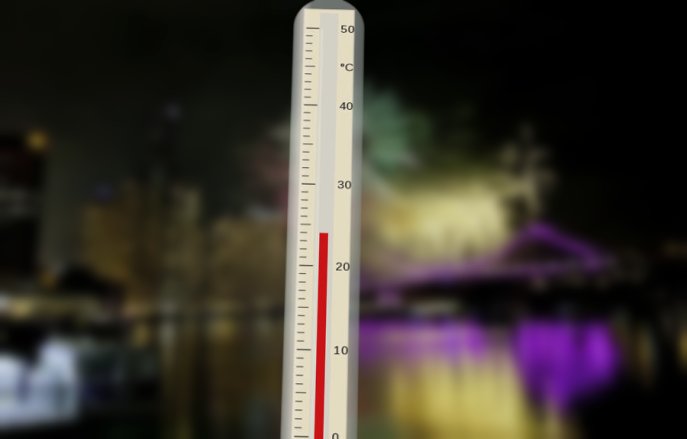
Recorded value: {"value": 24, "unit": "°C"}
